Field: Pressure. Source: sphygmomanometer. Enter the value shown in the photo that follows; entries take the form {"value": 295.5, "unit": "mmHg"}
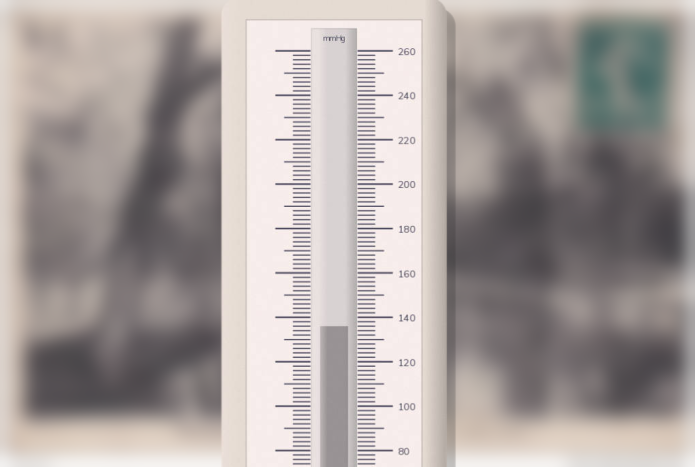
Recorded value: {"value": 136, "unit": "mmHg"}
